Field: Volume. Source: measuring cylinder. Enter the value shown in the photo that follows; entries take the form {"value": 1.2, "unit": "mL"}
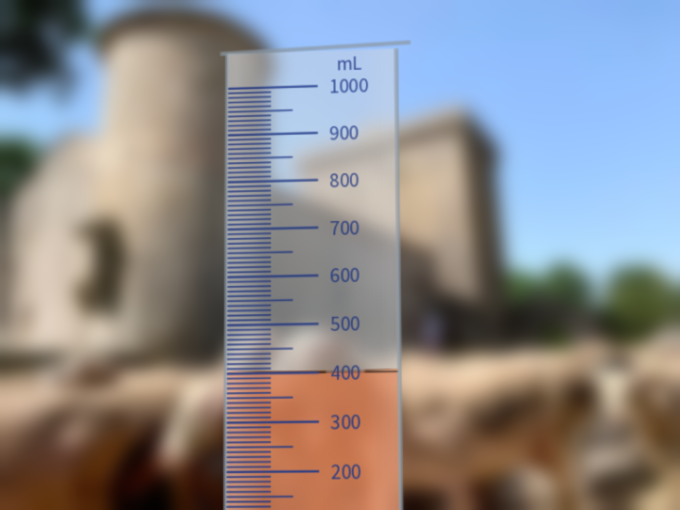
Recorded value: {"value": 400, "unit": "mL"}
